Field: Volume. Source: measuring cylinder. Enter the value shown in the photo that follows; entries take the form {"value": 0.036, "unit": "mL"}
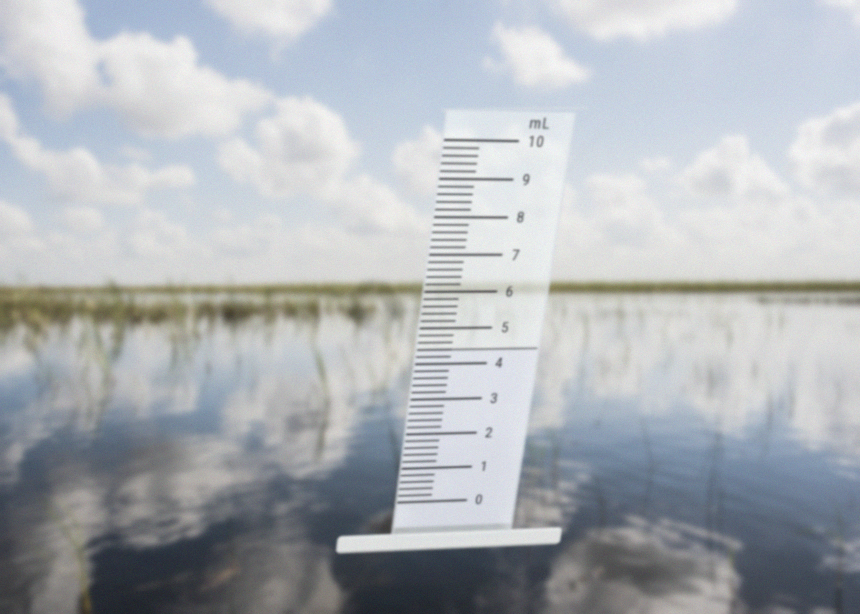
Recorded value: {"value": 4.4, "unit": "mL"}
